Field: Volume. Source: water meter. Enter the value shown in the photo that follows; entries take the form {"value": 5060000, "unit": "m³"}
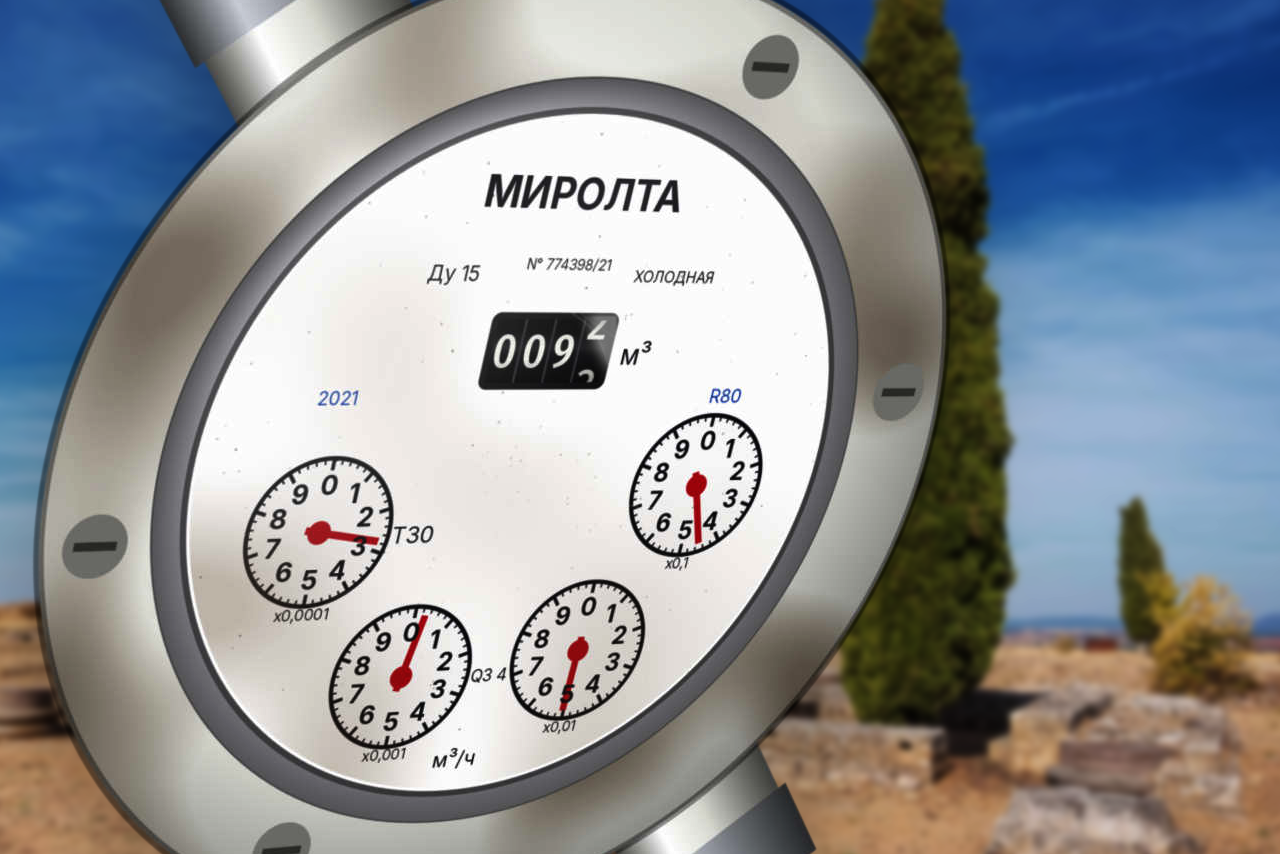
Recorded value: {"value": 92.4502, "unit": "m³"}
